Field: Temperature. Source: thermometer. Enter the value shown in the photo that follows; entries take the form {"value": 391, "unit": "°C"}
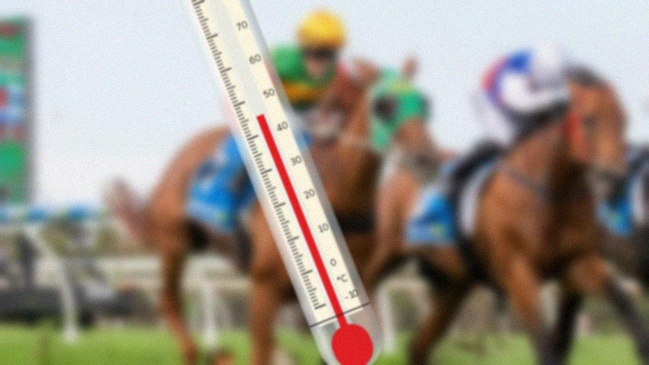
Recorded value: {"value": 45, "unit": "°C"}
